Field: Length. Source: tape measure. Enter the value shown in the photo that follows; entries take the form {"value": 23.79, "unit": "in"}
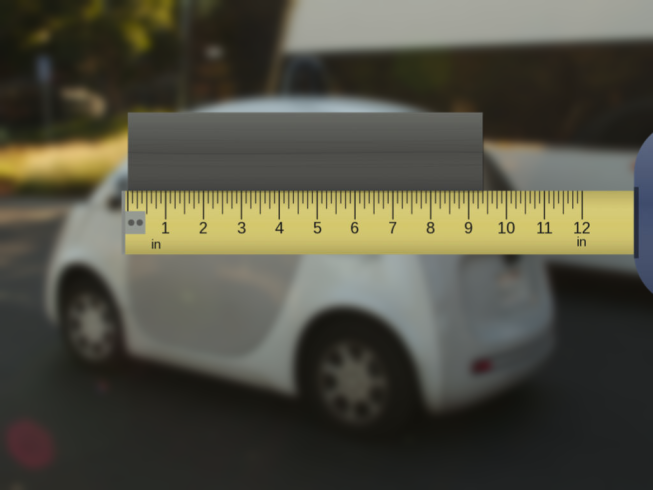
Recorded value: {"value": 9.375, "unit": "in"}
